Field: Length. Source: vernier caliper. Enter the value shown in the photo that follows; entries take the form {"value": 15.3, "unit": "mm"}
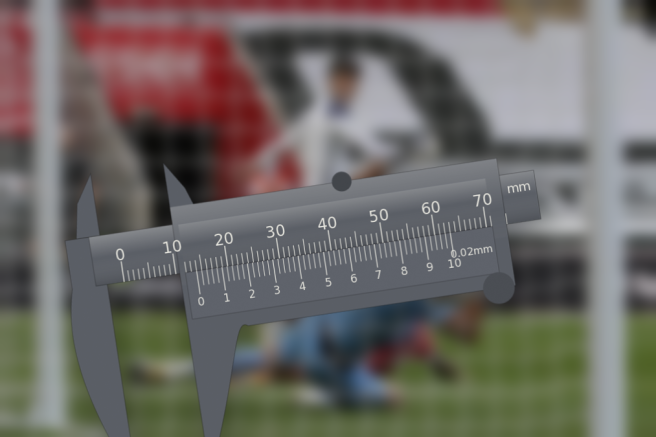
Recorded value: {"value": 14.0, "unit": "mm"}
